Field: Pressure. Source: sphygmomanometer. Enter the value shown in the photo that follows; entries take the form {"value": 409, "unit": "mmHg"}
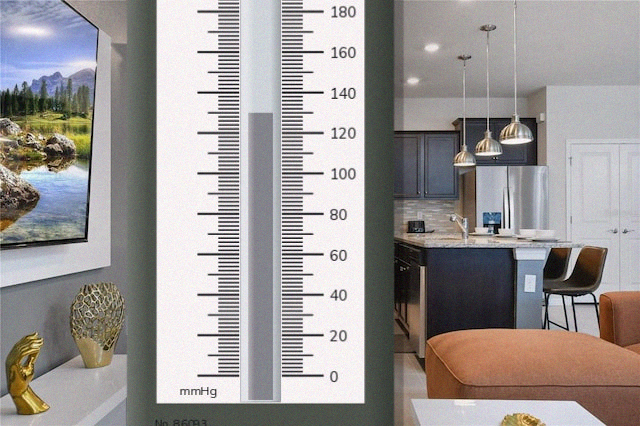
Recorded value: {"value": 130, "unit": "mmHg"}
